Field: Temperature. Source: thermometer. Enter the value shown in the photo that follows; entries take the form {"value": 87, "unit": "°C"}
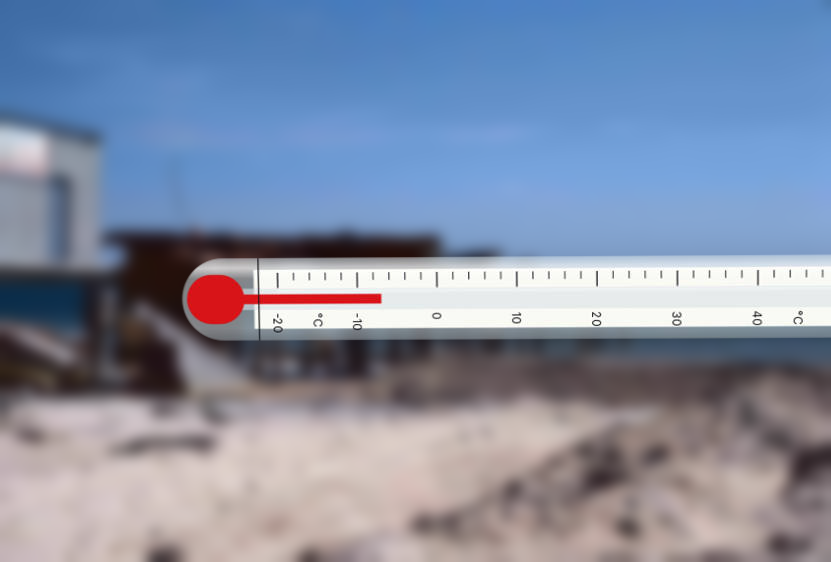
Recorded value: {"value": -7, "unit": "°C"}
